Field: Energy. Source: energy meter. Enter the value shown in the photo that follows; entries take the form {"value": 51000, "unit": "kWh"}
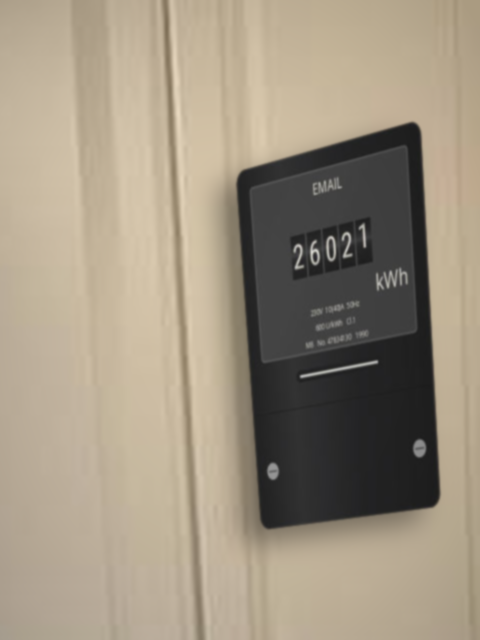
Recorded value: {"value": 26021, "unit": "kWh"}
